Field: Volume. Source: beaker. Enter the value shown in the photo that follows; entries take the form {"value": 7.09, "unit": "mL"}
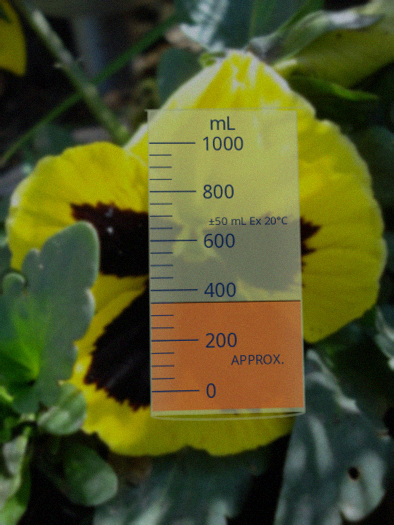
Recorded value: {"value": 350, "unit": "mL"}
